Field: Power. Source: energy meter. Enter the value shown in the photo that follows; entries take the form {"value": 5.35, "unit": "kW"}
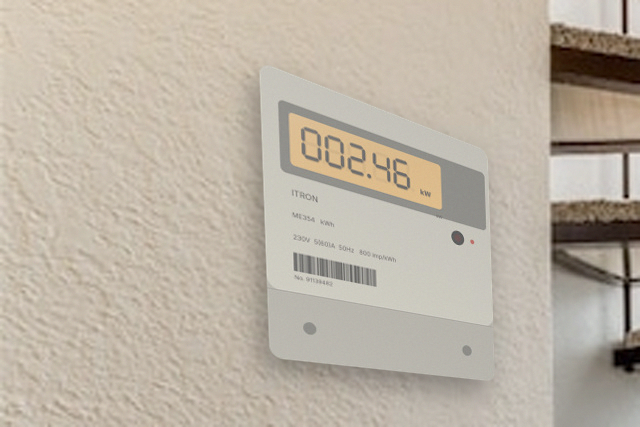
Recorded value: {"value": 2.46, "unit": "kW"}
